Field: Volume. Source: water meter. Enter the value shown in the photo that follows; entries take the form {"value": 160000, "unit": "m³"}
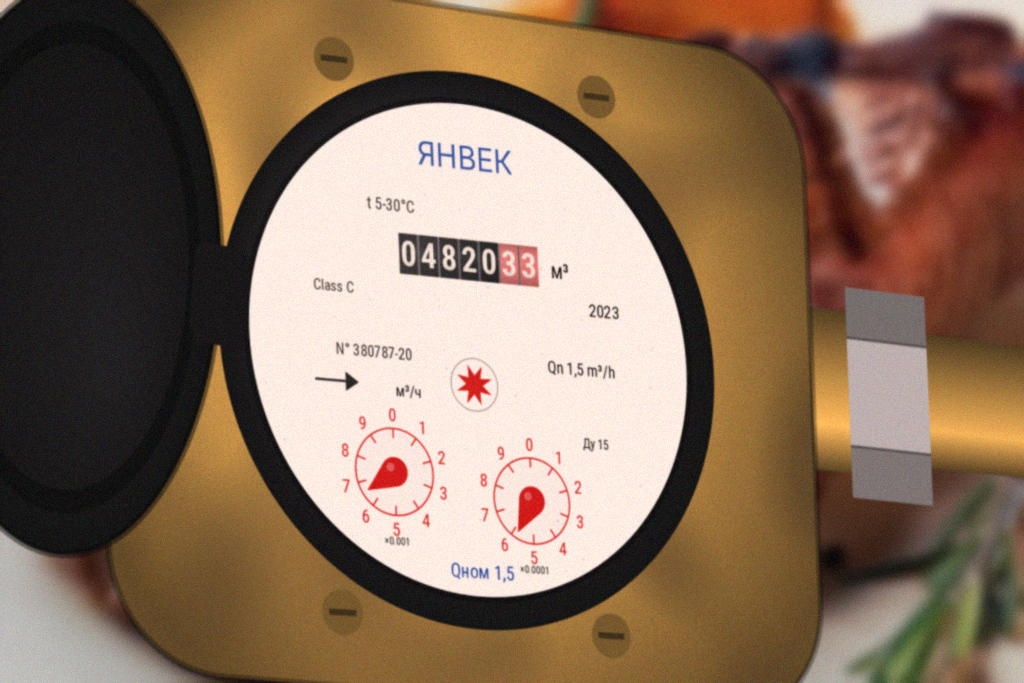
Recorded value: {"value": 4820.3365, "unit": "m³"}
